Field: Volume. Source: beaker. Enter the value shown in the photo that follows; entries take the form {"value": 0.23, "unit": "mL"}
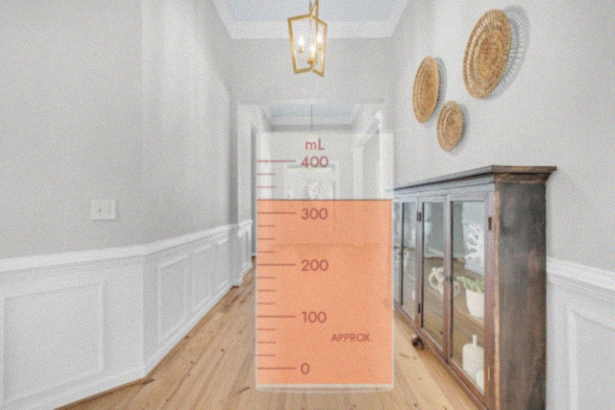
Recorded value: {"value": 325, "unit": "mL"}
